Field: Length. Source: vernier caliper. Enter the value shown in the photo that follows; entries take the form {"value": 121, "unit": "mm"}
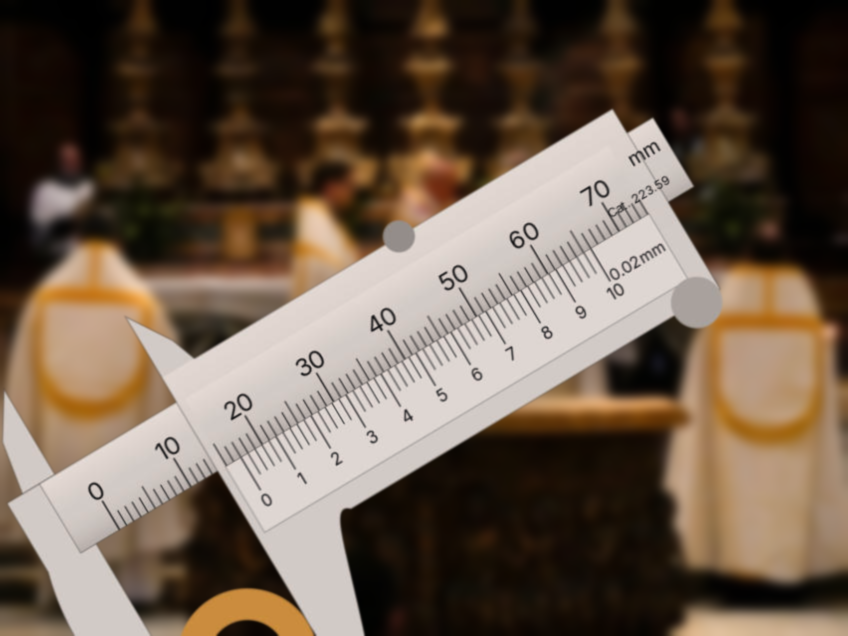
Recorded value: {"value": 17.0, "unit": "mm"}
